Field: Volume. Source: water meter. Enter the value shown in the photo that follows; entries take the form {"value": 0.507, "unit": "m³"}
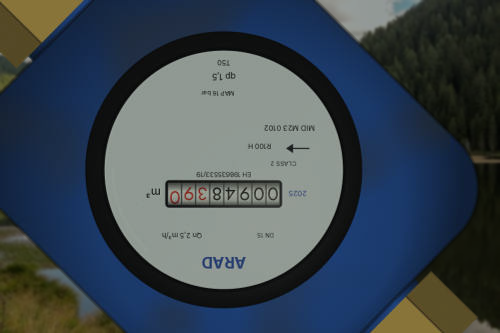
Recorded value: {"value": 948.390, "unit": "m³"}
